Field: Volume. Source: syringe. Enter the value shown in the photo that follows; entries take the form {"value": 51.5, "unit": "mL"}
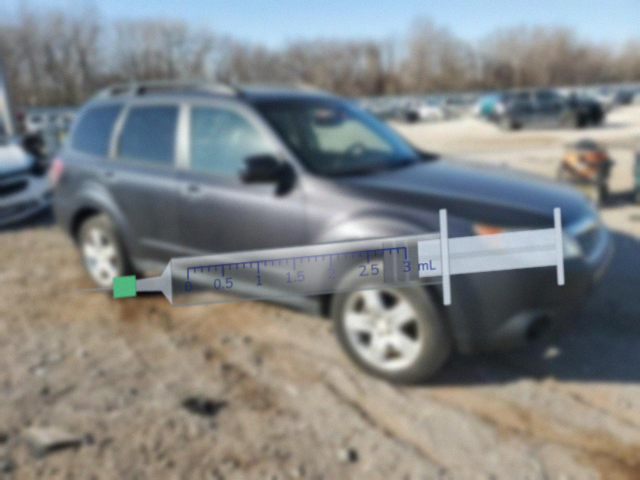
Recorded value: {"value": 2.7, "unit": "mL"}
